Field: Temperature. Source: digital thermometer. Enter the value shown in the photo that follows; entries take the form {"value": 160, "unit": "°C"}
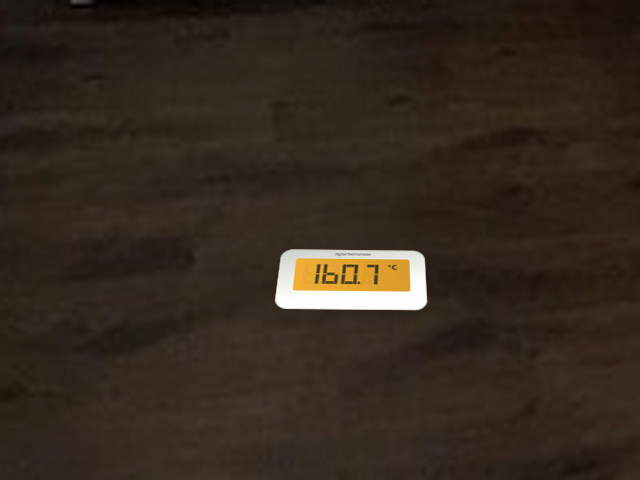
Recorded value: {"value": 160.7, "unit": "°C"}
